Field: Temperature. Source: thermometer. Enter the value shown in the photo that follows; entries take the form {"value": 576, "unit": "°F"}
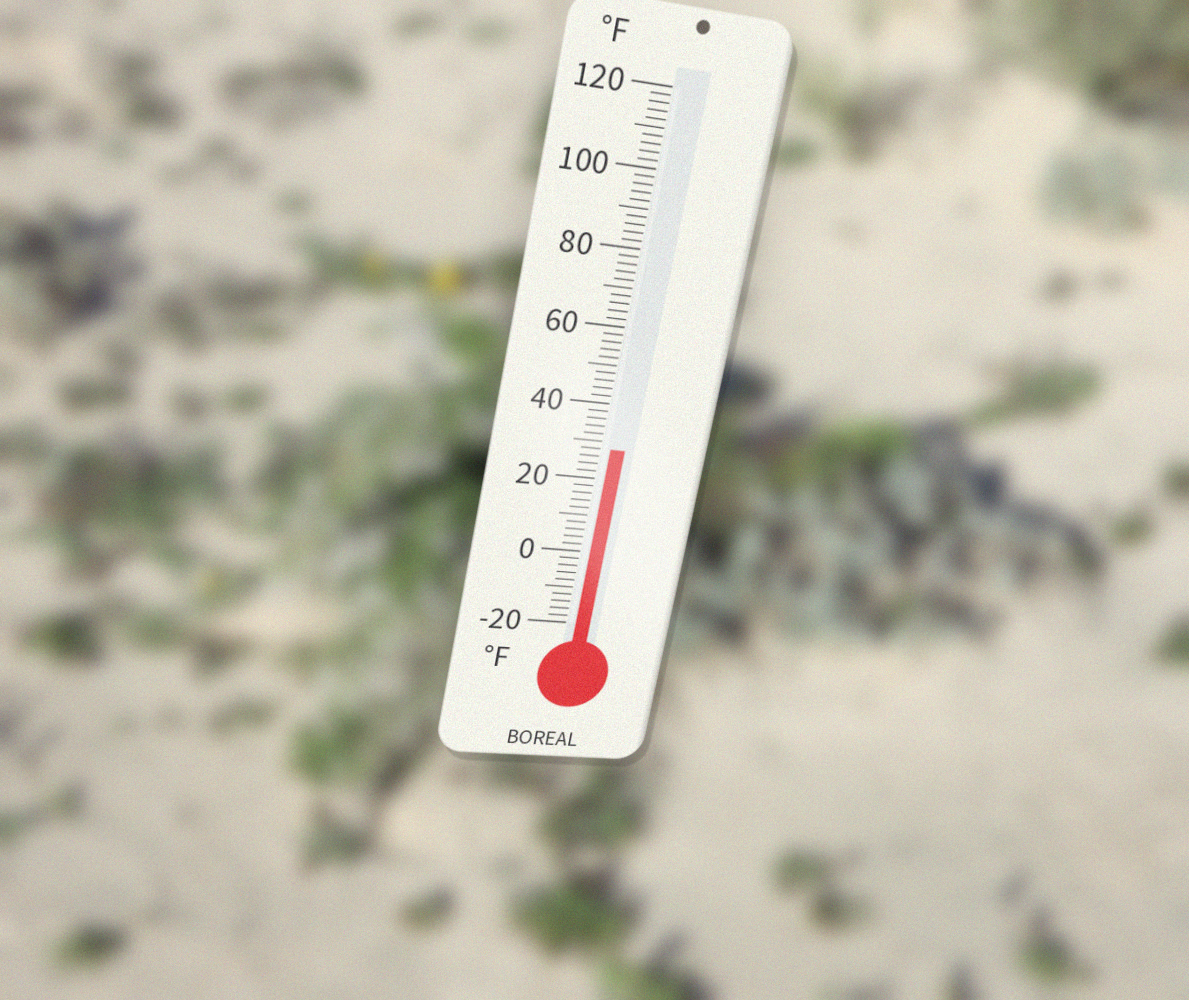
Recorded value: {"value": 28, "unit": "°F"}
